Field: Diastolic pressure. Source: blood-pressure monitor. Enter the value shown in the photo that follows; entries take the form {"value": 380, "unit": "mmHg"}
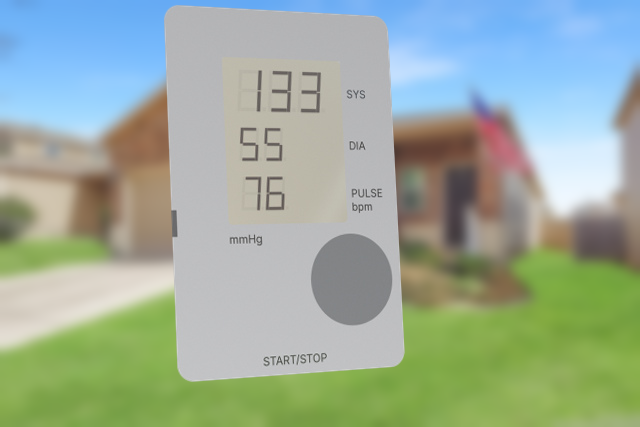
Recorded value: {"value": 55, "unit": "mmHg"}
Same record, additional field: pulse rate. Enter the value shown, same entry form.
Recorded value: {"value": 76, "unit": "bpm"}
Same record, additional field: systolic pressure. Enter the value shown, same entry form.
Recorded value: {"value": 133, "unit": "mmHg"}
